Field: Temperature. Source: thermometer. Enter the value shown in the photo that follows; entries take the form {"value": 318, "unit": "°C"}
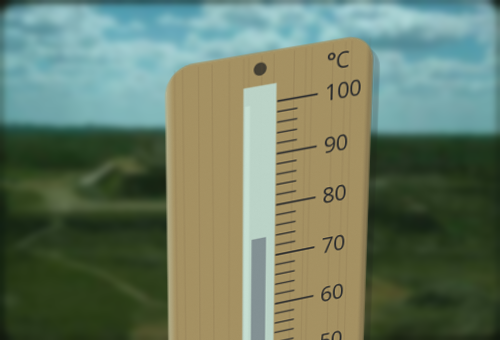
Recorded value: {"value": 74, "unit": "°C"}
